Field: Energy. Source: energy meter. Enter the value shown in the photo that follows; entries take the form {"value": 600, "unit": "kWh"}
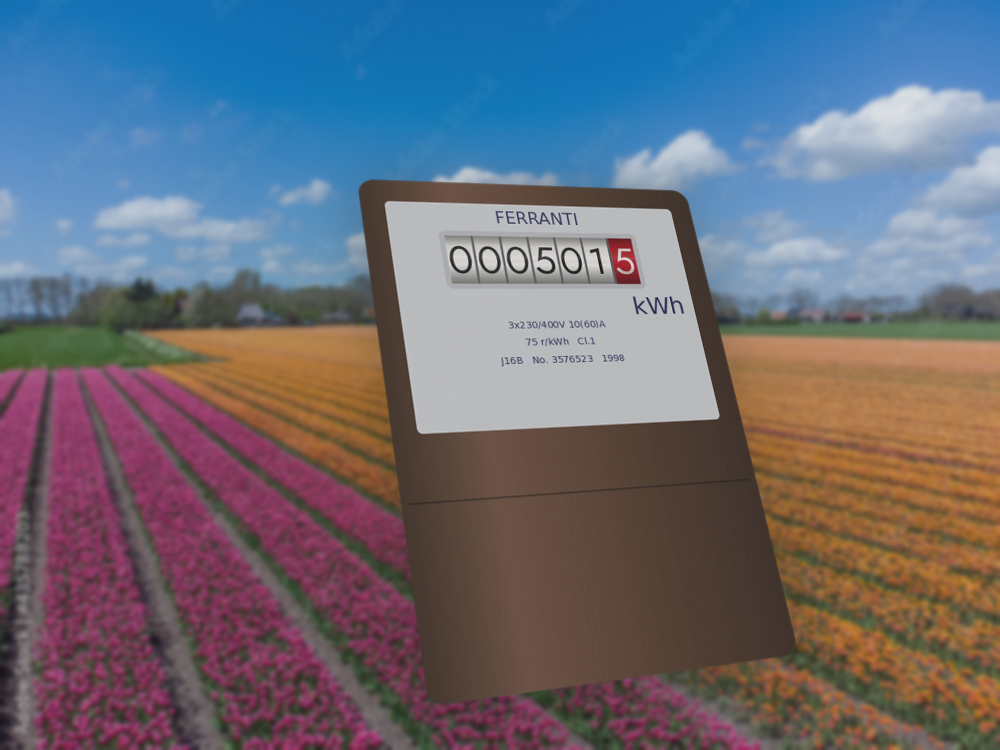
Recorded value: {"value": 501.5, "unit": "kWh"}
